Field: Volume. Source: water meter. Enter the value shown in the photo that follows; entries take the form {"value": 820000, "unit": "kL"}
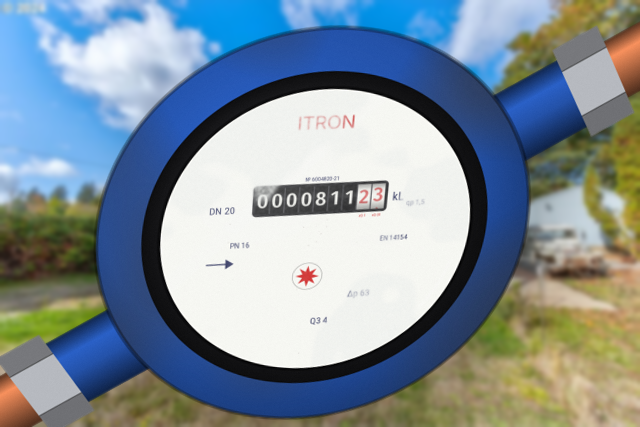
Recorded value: {"value": 811.23, "unit": "kL"}
